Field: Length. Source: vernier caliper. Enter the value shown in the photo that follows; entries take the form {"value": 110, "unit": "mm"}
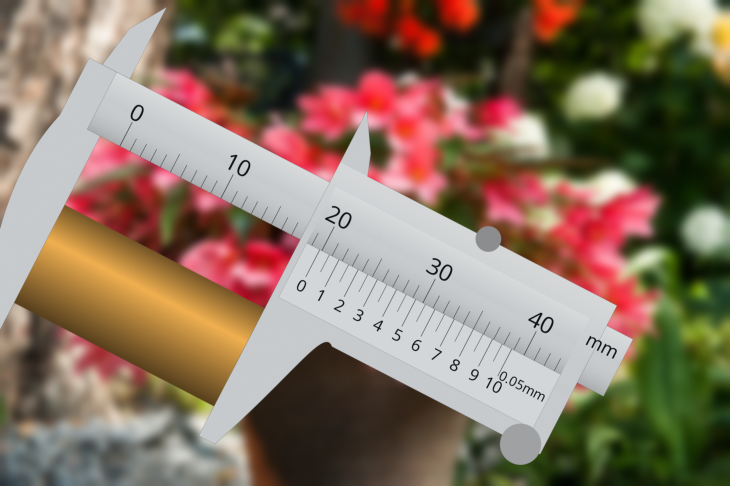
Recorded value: {"value": 19.8, "unit": "mm"}
